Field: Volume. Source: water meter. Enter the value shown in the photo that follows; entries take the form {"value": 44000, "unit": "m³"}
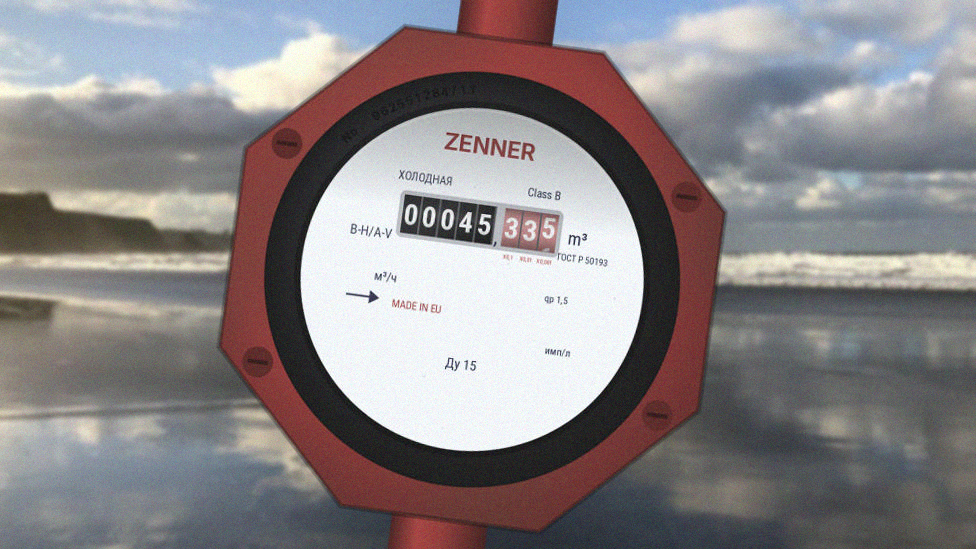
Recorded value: {"value": 45.335, "unit": "m³"}
